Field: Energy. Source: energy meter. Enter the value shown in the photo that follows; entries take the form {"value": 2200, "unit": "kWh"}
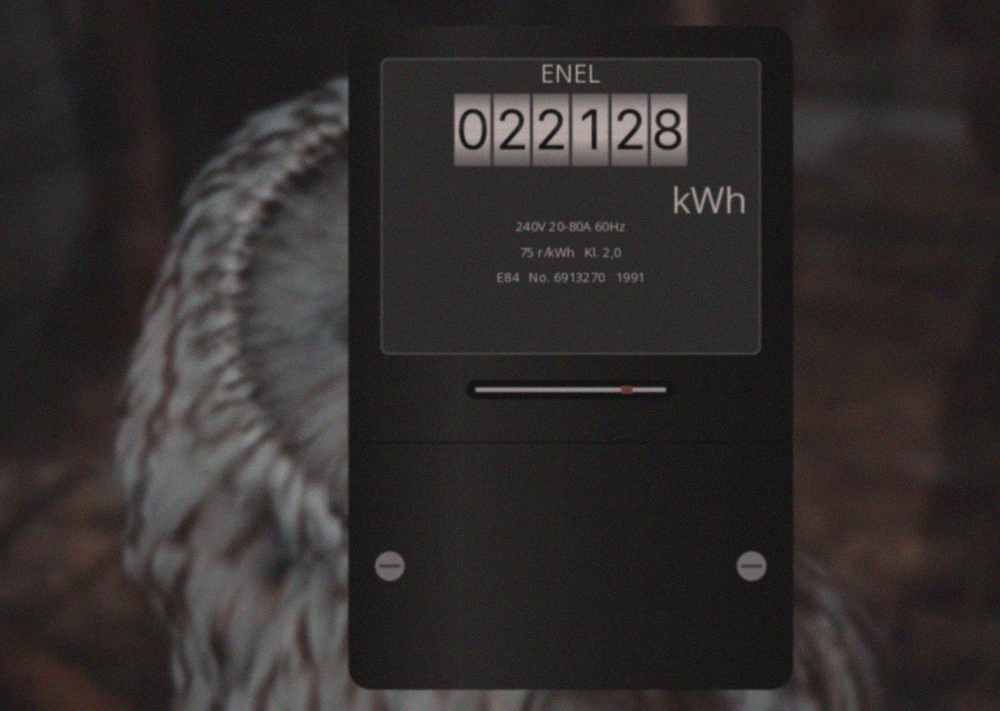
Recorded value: {"value": 22128, "unit": "kWh"}
